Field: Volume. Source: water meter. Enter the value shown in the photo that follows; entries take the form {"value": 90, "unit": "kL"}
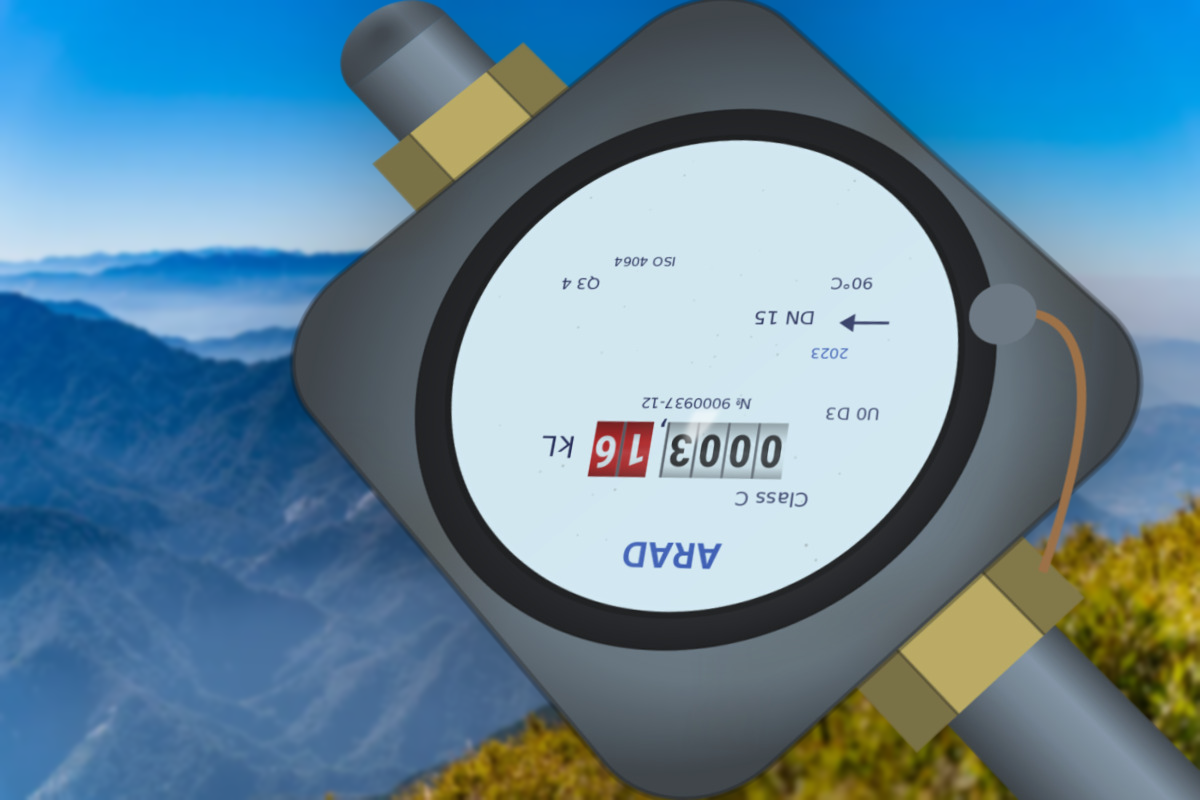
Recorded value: {"value": 3.16, "unit": "kL"}
